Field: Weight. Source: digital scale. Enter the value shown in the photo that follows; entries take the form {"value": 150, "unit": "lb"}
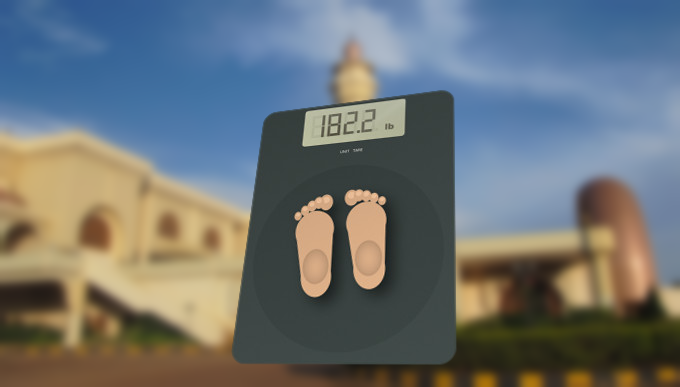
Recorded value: {"value": 182.2, "unit": "lb"}
